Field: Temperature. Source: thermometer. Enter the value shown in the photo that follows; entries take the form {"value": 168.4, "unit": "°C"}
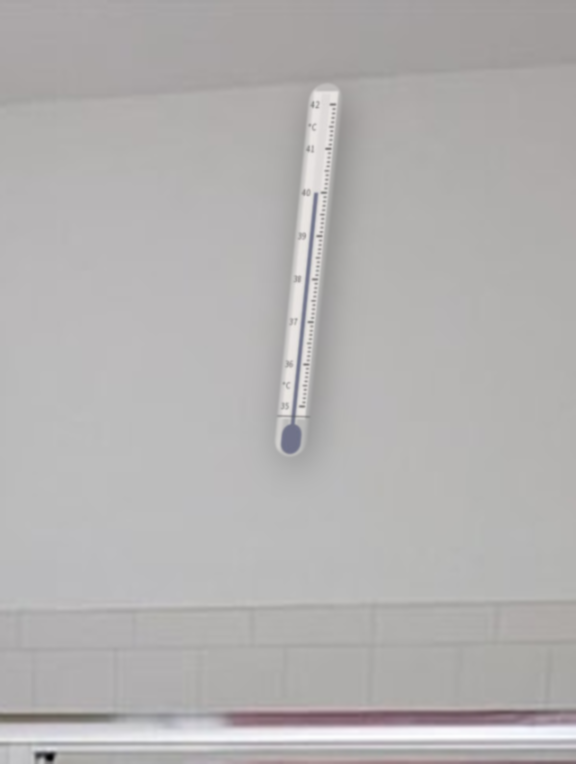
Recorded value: {"value": 40, "unit": "°C"}
